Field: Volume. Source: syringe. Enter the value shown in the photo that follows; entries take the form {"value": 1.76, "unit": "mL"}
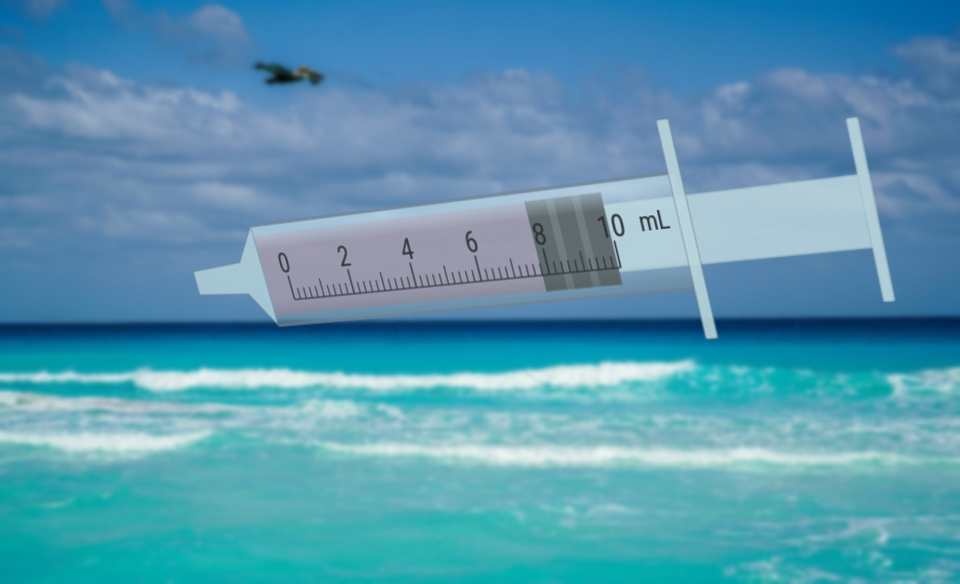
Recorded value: {"value": 7.8, "unit": "mL"}
